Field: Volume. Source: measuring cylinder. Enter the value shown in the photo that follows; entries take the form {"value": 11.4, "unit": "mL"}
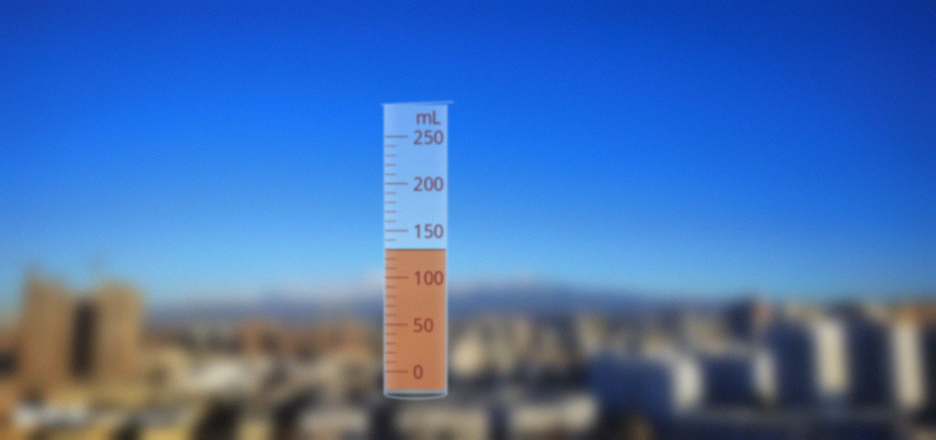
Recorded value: {"value": 130, "unit": "mL"}
